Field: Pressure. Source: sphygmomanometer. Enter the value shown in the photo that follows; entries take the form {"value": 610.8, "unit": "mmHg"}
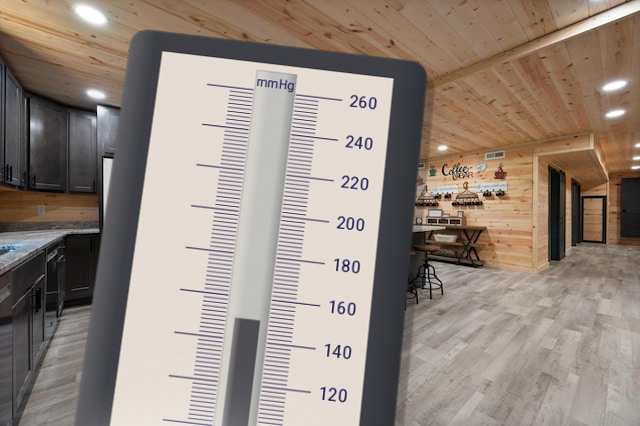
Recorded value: {"value": 150, "unit": "mmHg"}
